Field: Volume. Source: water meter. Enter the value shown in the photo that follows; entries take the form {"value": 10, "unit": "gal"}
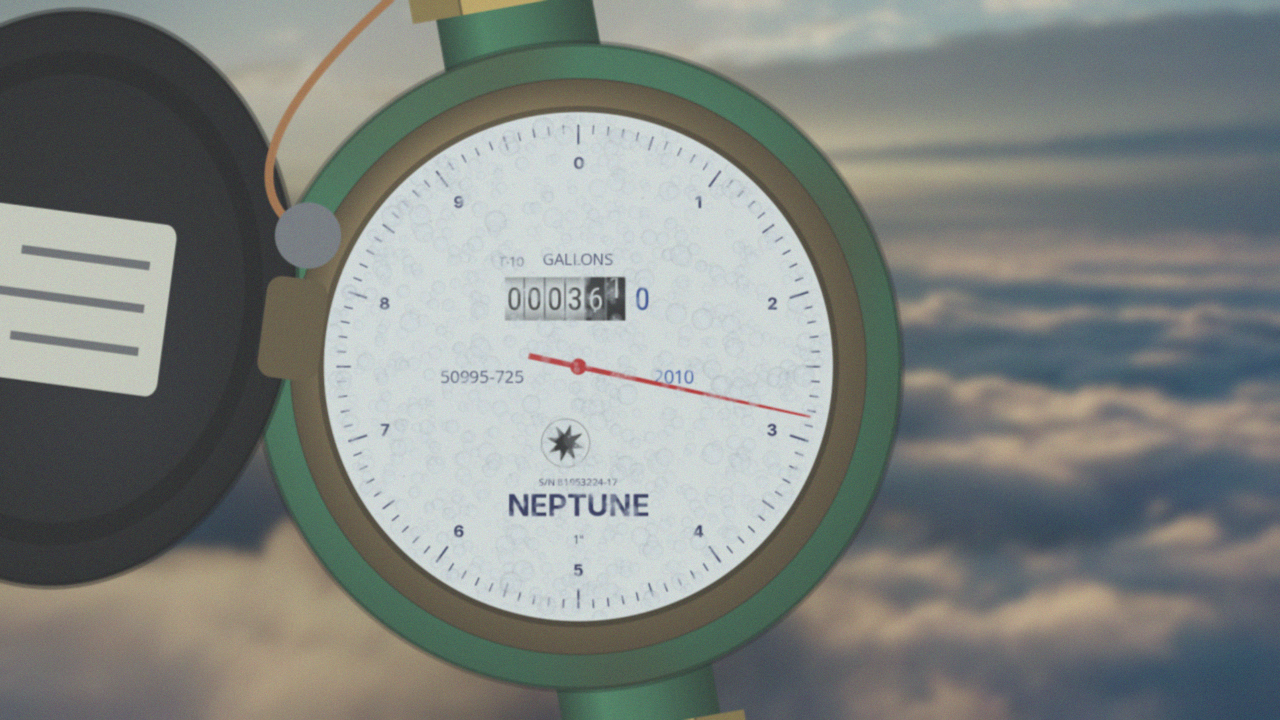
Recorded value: {"value": 3612.8, "unit": "gal"}
